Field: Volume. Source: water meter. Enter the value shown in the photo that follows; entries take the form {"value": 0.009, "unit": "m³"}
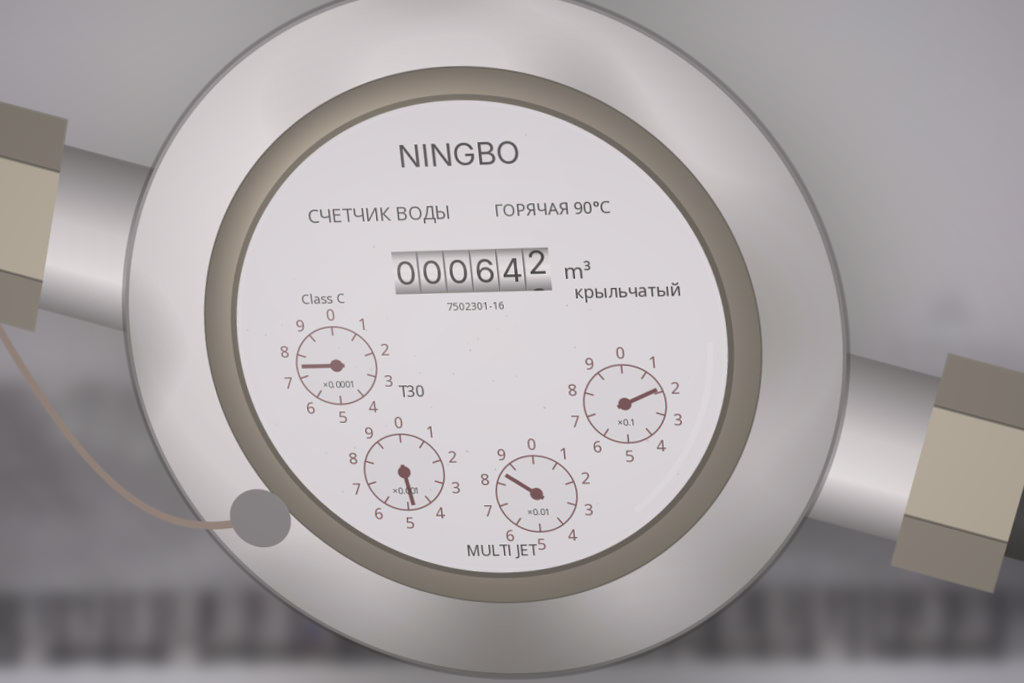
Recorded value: {"value": 642.1847, "unit": "m³"}
